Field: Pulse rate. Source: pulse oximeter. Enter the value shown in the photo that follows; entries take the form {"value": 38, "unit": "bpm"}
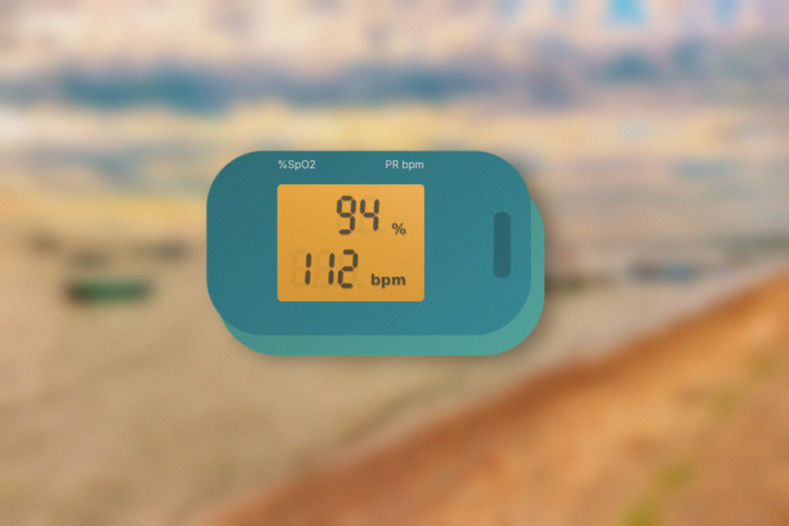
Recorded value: {"value": 112, "unit": "bpm"}
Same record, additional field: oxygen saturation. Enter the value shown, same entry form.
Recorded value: {"value": 94, "unit": "%"}
